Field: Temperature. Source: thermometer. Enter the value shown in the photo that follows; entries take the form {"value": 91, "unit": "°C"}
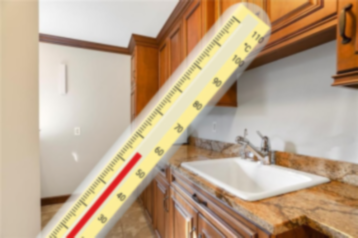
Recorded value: {"value": 55, "unit": "°C"}
